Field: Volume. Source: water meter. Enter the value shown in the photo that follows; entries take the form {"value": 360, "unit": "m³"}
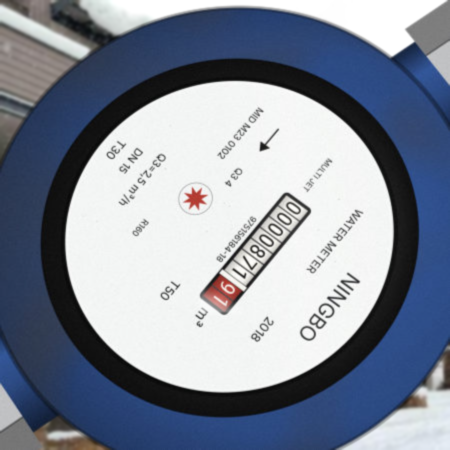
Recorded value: {"value": 871.91, "unit": "m³"}
